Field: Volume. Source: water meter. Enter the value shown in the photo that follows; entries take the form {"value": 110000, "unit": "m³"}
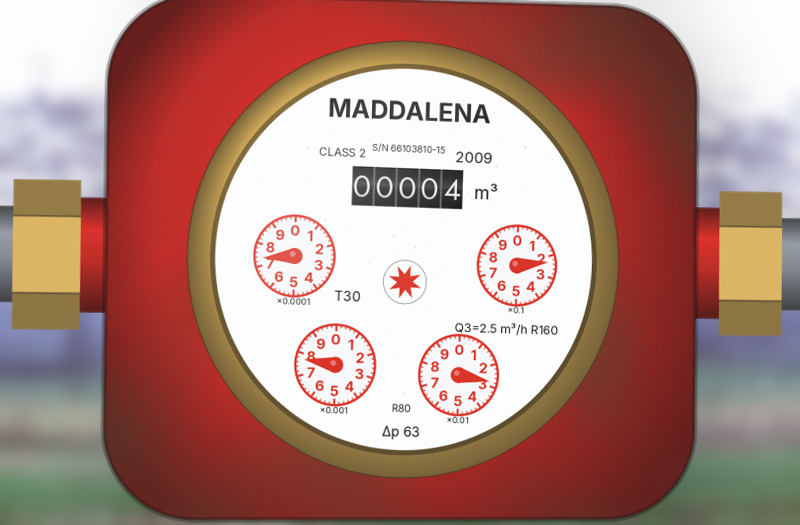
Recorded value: {"value": 4.2277, "unit": "m³"}
